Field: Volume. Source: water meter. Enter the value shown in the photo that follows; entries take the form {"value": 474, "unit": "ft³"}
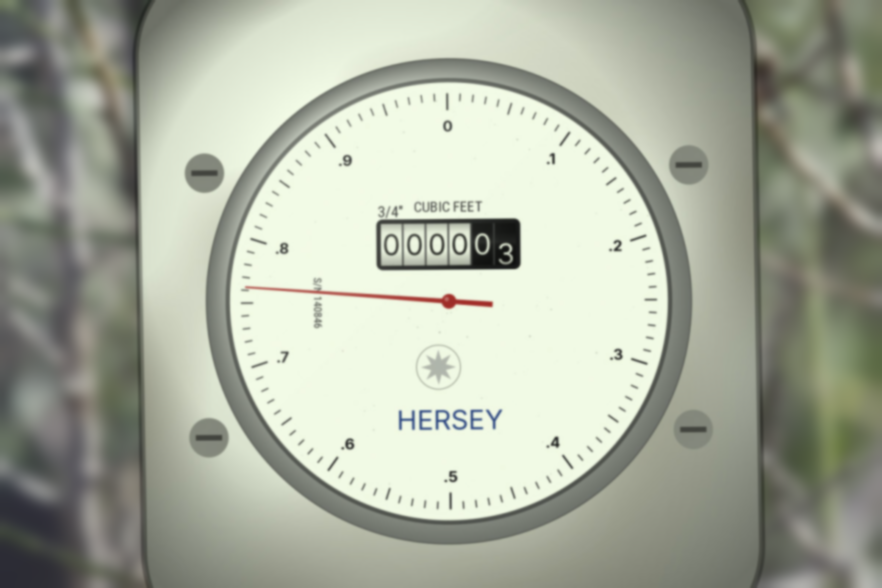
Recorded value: {"value": 2.76, "unit": "ft³"}
